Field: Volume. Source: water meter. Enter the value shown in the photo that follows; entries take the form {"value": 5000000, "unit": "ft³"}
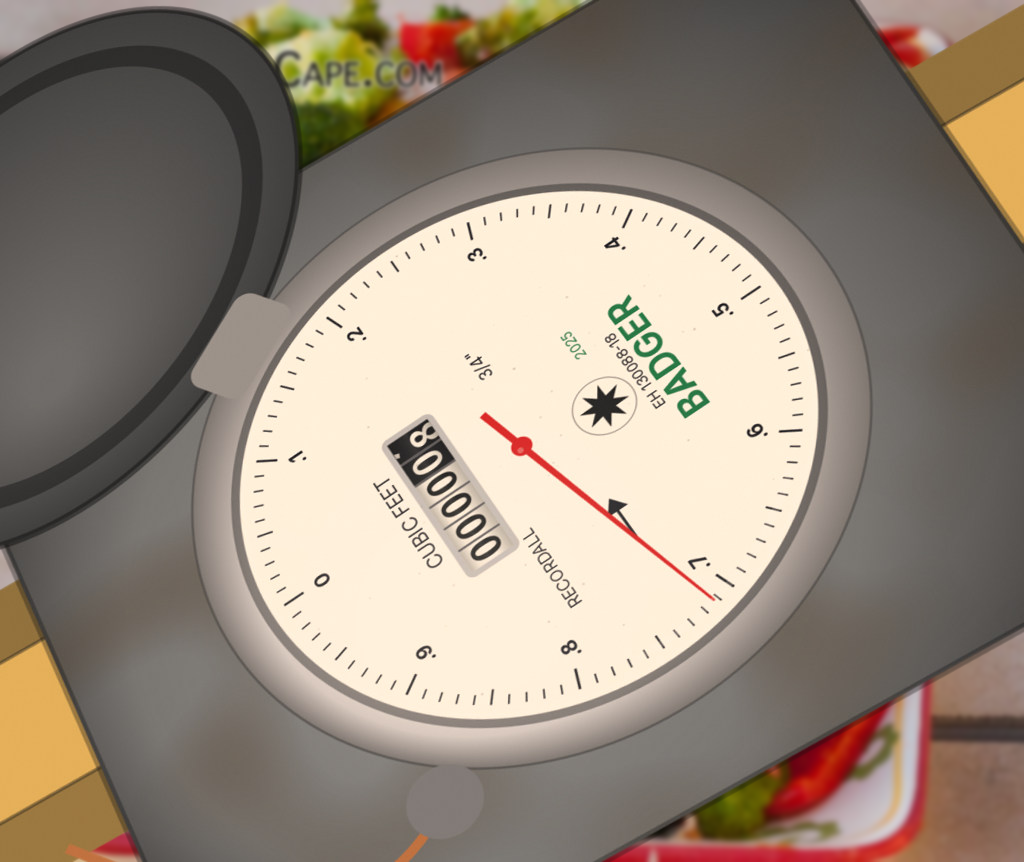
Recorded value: {"value": 7.71, "unit": "ft³"}
